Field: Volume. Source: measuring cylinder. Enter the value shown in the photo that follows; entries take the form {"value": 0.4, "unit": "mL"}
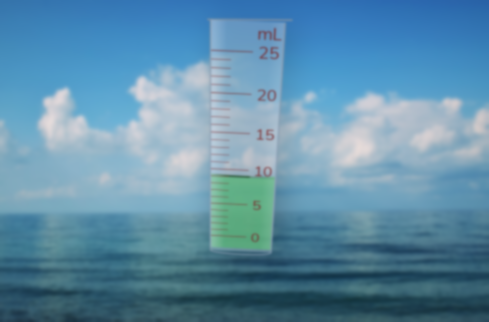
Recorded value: {"value": 9, "unit": "mL"}
